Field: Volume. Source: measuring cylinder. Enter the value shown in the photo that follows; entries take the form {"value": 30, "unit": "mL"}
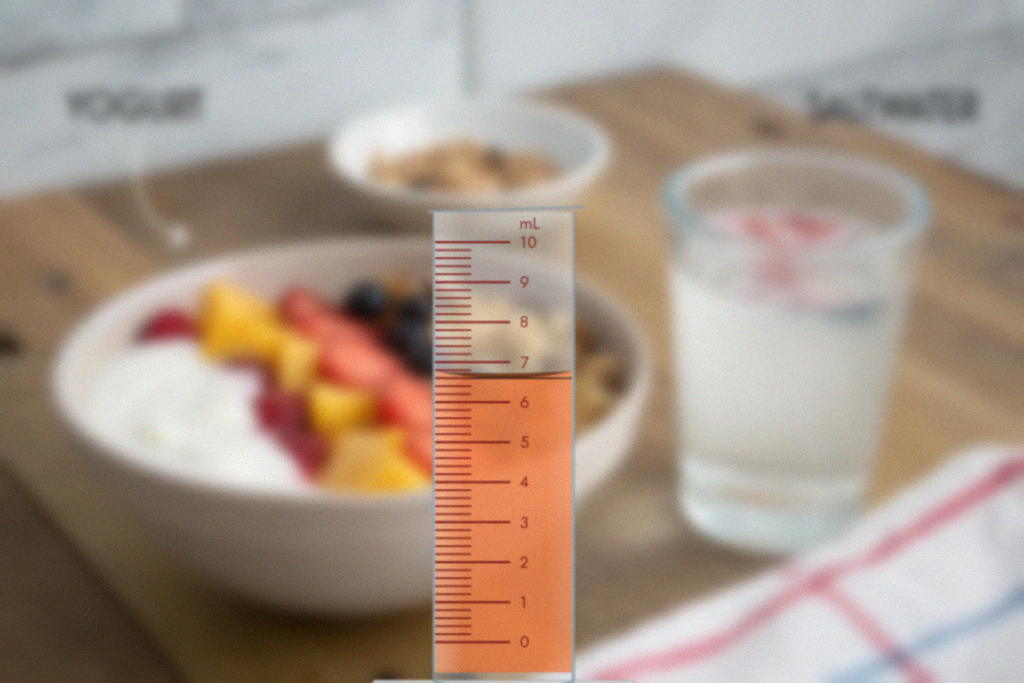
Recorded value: {"value": 6.6, "unit": "mL"}
